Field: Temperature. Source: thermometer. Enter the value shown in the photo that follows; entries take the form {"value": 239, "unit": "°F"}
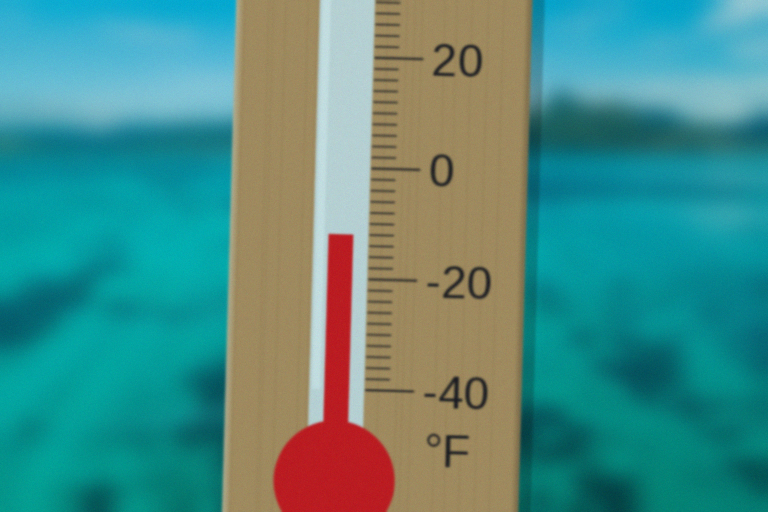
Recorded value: {"value": -12, "unit": "°F"}
